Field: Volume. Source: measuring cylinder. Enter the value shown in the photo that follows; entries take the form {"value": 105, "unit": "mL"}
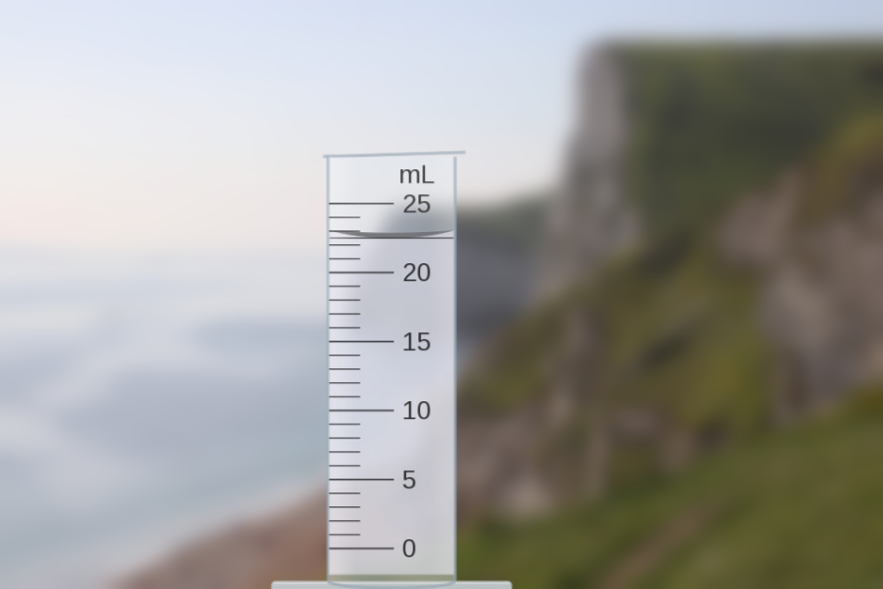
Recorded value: {"value": 22.5, "unit": "mL"}
